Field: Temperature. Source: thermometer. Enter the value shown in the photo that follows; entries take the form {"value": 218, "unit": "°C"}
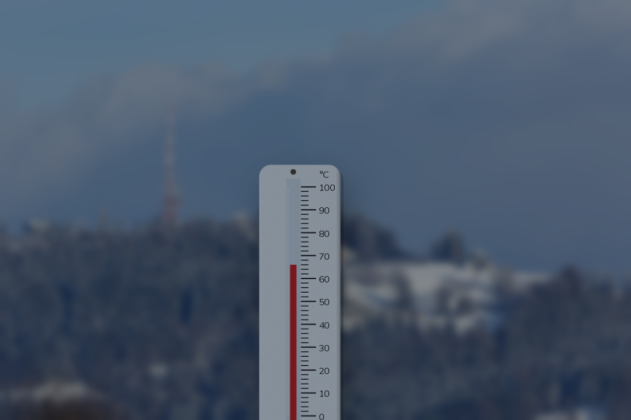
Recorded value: {"value": 66, "unit": "°C"}
